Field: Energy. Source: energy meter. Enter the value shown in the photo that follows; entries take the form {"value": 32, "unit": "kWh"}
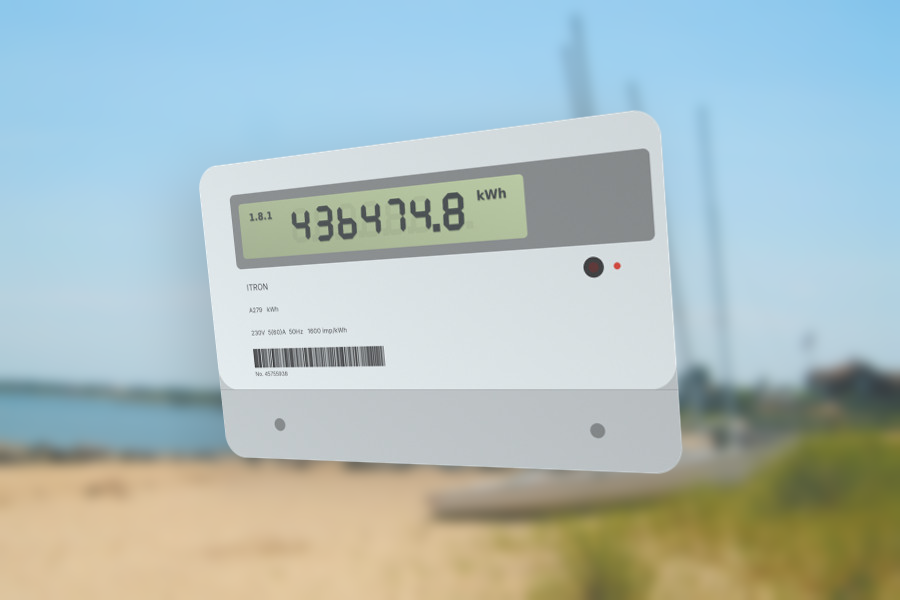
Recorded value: {"value": 436474.8, "unit": "kWh"}
